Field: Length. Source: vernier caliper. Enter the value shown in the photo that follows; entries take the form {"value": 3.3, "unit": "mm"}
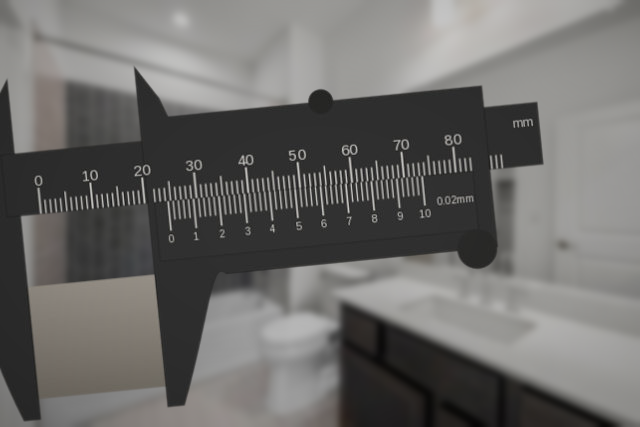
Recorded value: {"value": 24.5, "unit": "mm"}
